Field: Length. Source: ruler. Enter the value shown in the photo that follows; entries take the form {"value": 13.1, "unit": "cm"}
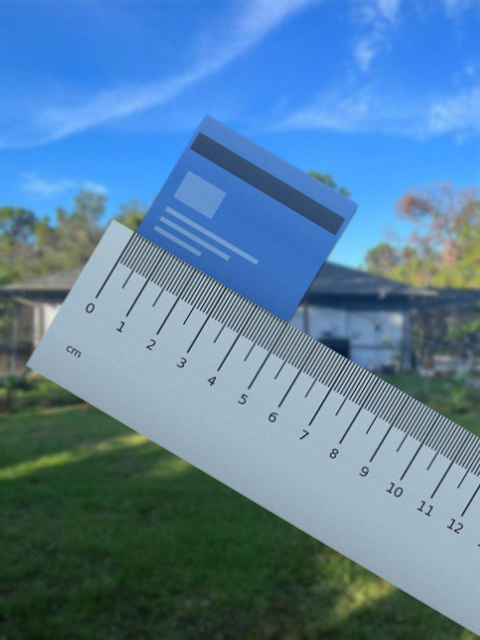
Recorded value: {"value": 5, "unit": "cm"}
